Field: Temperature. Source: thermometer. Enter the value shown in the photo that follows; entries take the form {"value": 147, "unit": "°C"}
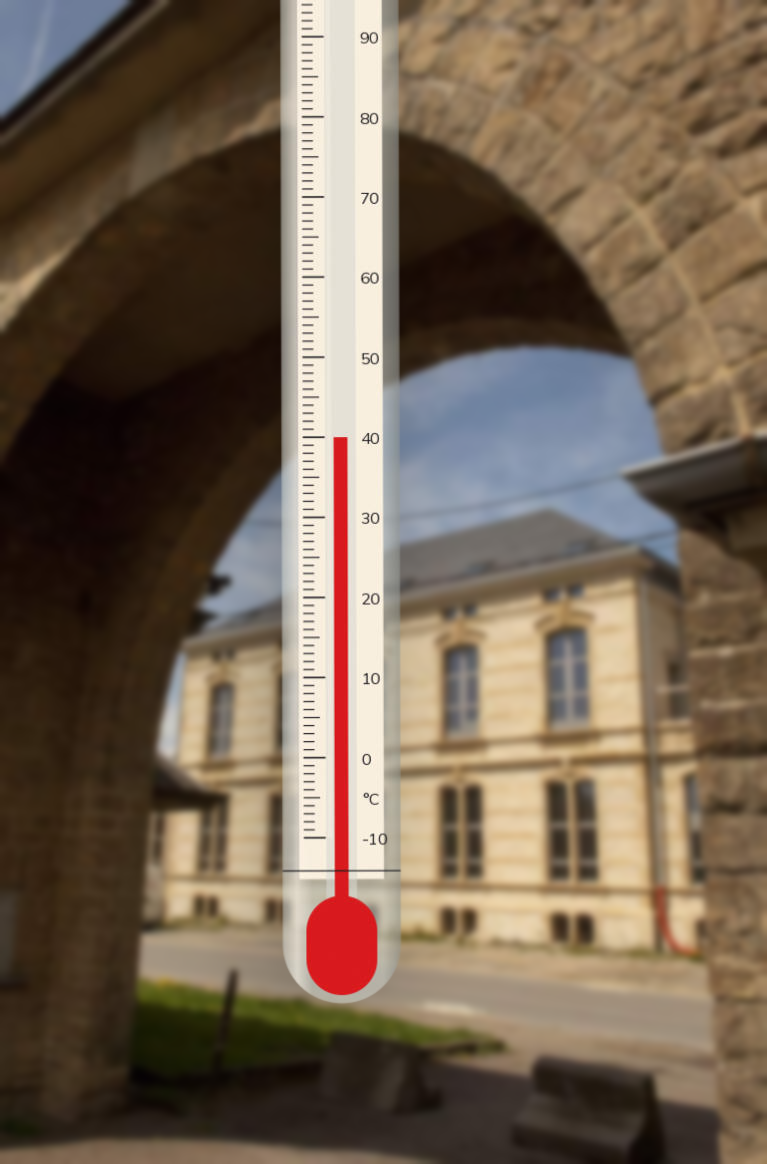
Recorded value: {"value": 40, "unit": "°C"}
